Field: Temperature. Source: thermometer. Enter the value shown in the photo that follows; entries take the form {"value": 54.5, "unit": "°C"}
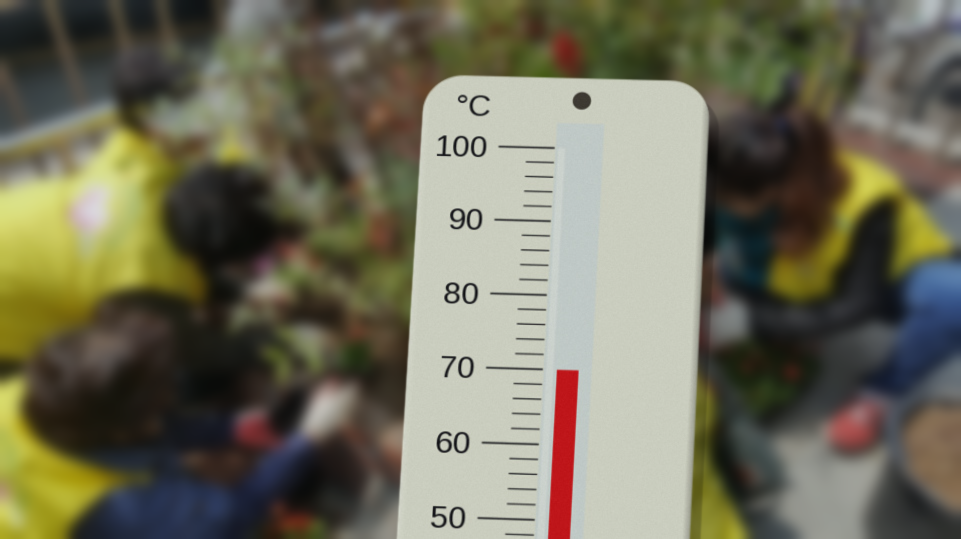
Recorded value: {"value": 70, "unit": "°C"}
